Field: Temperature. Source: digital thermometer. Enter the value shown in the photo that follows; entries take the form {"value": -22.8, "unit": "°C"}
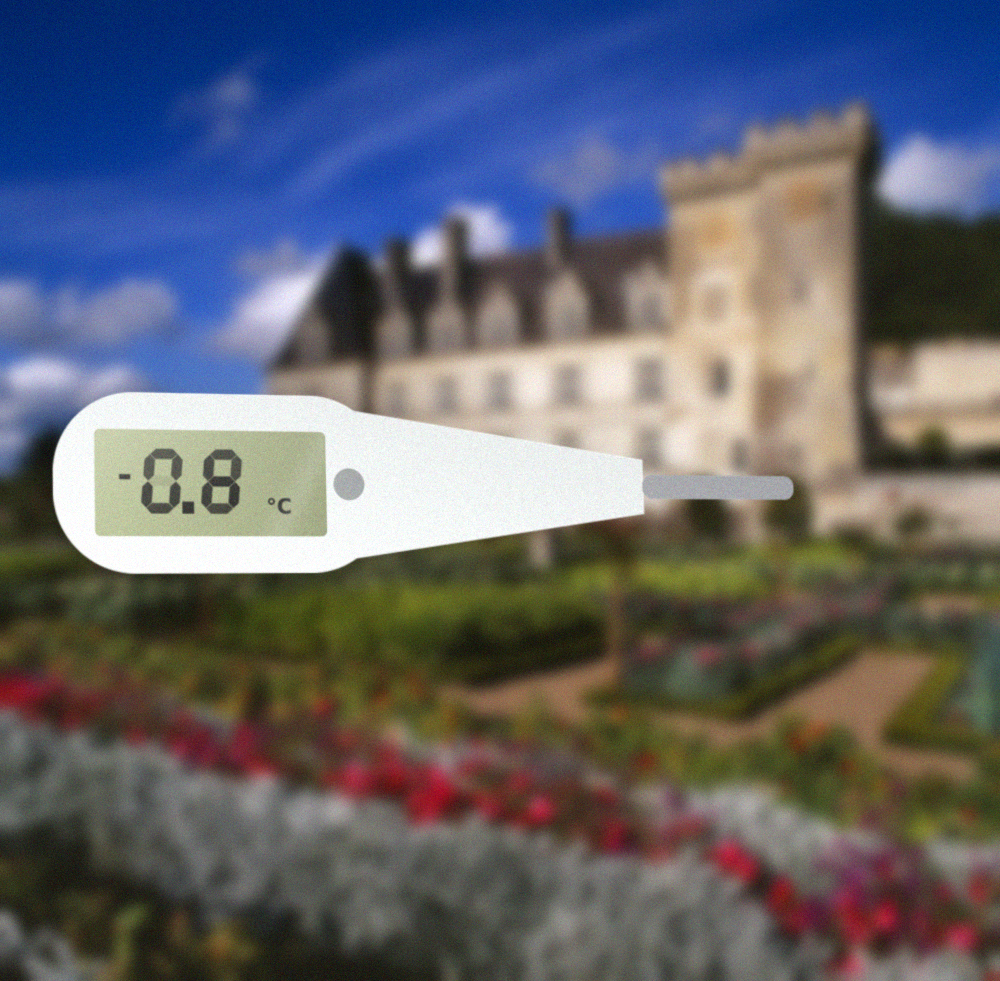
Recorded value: {"value": -0.8, "unit": "°C"}
